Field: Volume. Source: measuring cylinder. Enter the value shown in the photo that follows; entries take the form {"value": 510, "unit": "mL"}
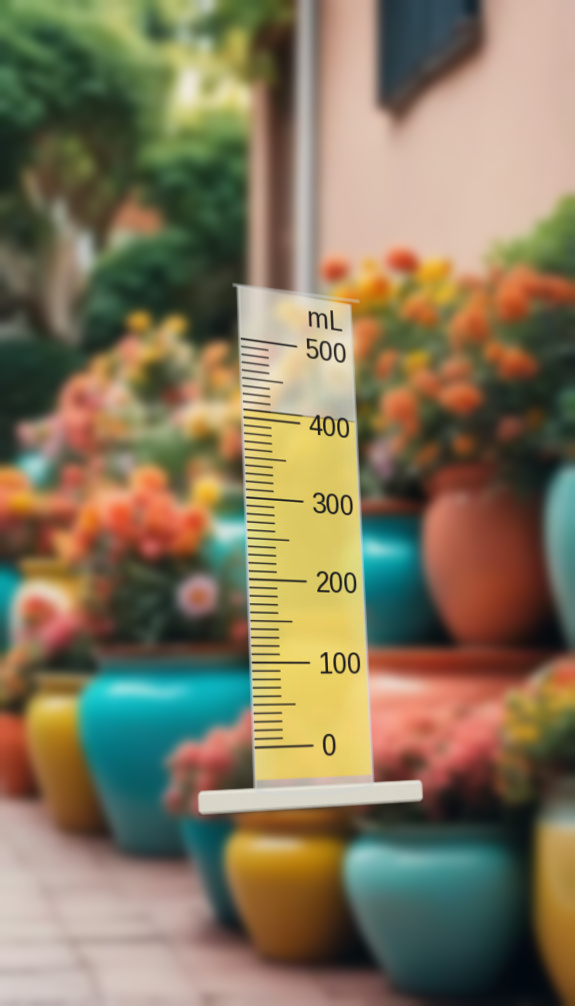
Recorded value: {"value": 410, "unit": "mL"}
